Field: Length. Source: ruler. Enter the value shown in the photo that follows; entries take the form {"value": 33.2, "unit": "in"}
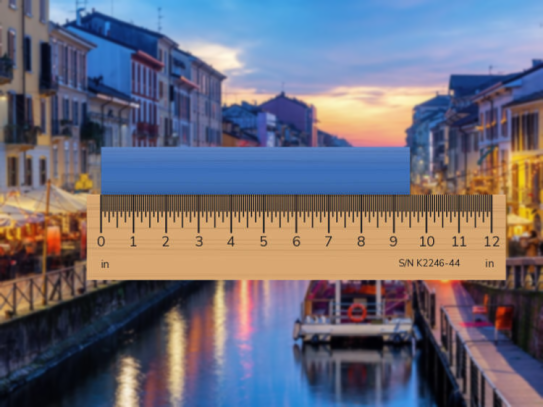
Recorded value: {"value": 9.5, "unit": "in"}
